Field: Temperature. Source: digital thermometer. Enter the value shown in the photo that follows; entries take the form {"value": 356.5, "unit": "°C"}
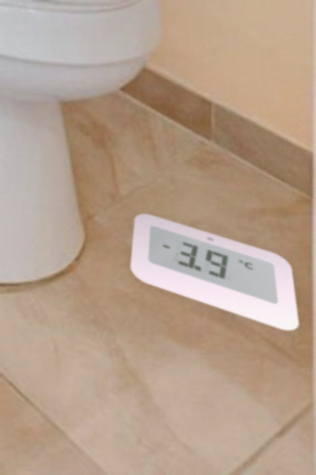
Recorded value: {"value": -3.9, "unit": "°C"}
